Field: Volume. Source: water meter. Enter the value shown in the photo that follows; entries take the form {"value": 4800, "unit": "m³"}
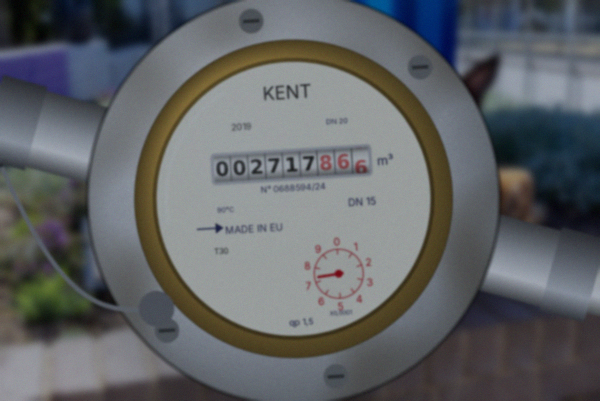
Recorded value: {"value": 2717.8657, "unit": "m³"}
